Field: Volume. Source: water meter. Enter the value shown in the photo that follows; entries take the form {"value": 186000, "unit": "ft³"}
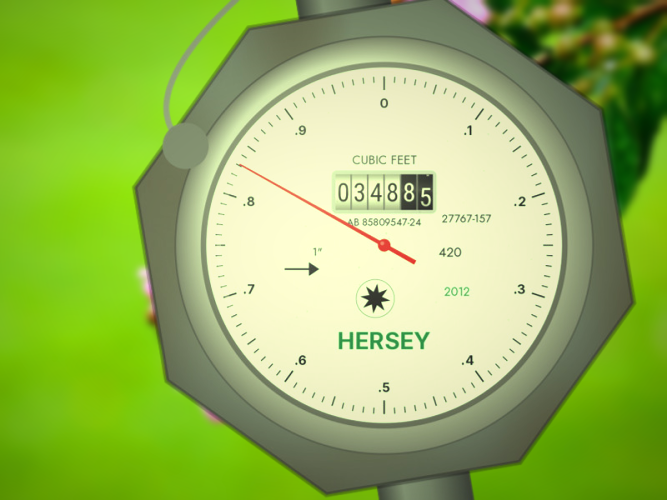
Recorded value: {"value": 34884.83, "unit": "ft³"}
